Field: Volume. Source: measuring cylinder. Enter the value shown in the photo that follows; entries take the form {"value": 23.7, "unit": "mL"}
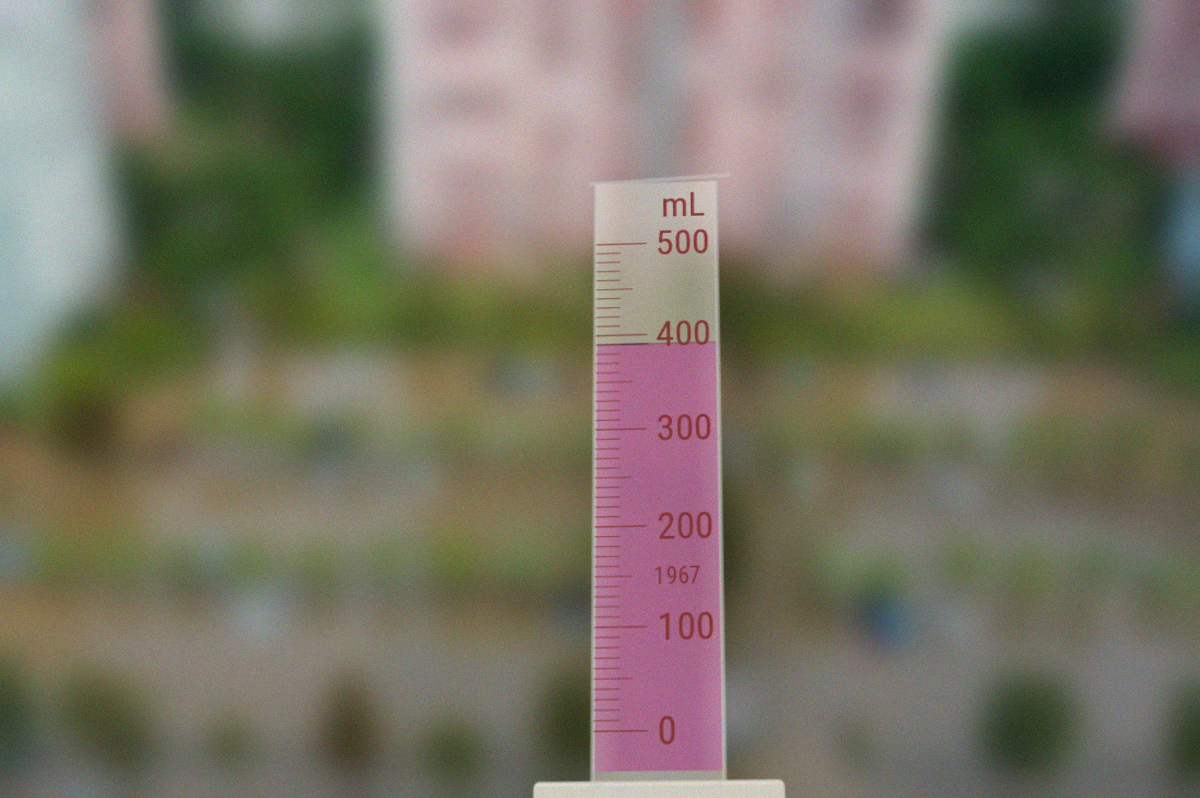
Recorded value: {"value": 390, "unit": "mL"}
